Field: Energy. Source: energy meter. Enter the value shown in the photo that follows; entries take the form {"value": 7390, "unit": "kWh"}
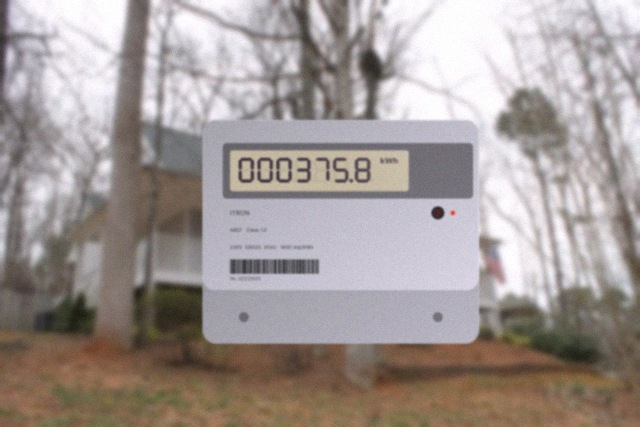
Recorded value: {"value": 375.8, "unit": "kWh"}
